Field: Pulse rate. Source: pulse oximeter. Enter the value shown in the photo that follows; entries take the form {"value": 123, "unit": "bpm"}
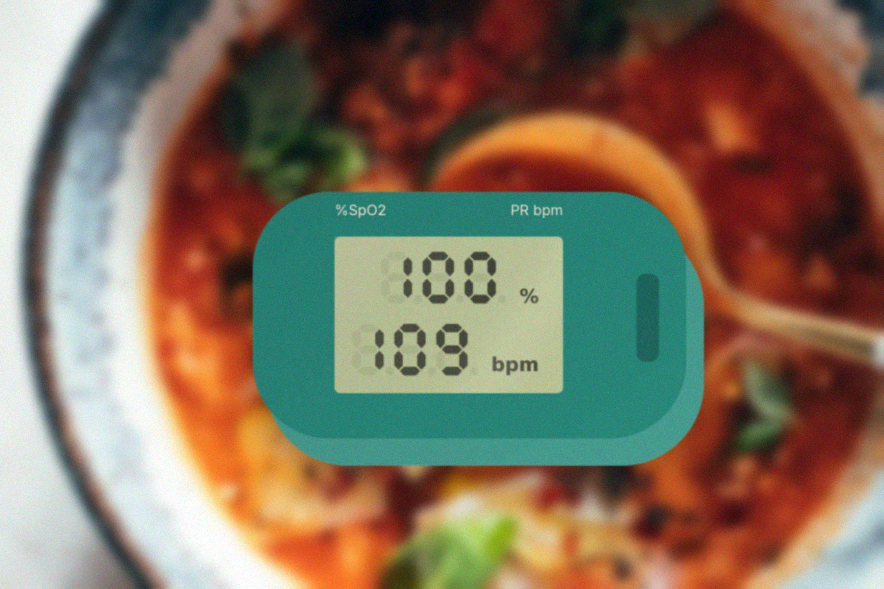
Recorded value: {"value": 109, "unit": "bpm"}
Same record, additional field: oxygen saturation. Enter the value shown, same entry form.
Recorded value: {"value": 100, "unit": "%"}
